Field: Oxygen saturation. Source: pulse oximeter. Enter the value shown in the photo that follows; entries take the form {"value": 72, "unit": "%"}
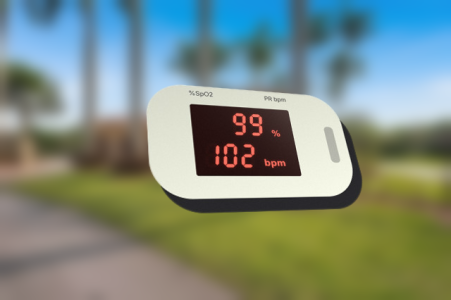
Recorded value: {"value": 99, "unit": "%"}
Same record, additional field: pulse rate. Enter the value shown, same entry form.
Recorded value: {"value": 102, "unit": "bpm"}
